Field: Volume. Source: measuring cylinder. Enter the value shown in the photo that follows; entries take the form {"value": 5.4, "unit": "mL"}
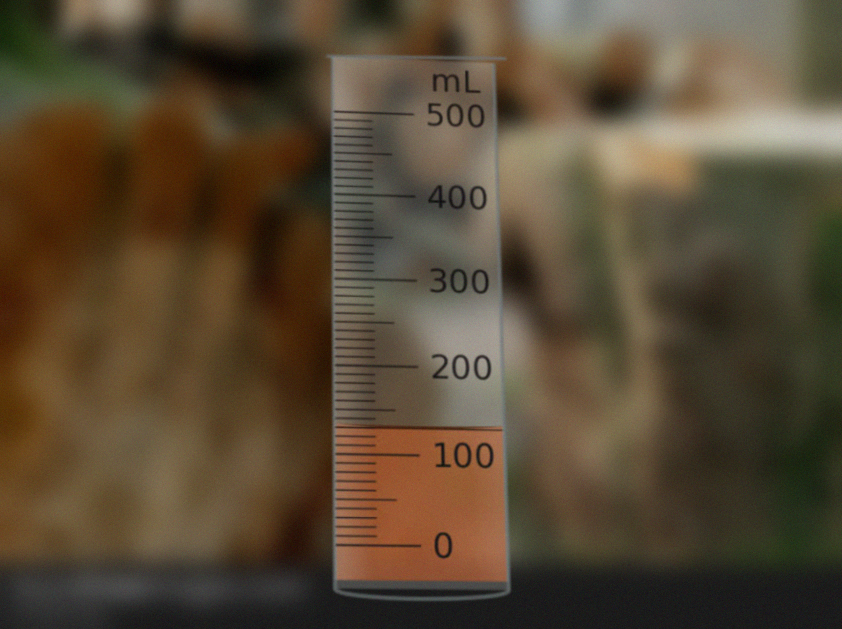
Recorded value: {"value": 130, "unit": "mL"}
